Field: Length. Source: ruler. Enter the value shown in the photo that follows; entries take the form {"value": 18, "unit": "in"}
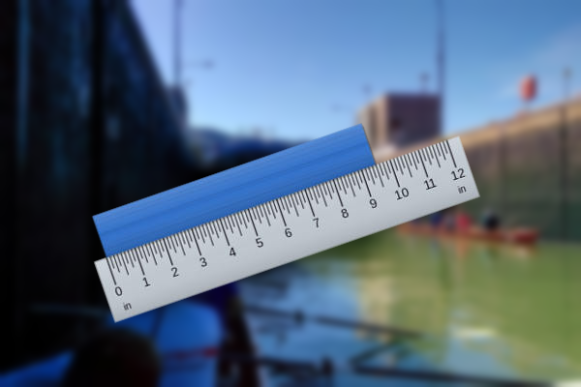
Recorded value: {"value": 9.5, "unit": "in"}
